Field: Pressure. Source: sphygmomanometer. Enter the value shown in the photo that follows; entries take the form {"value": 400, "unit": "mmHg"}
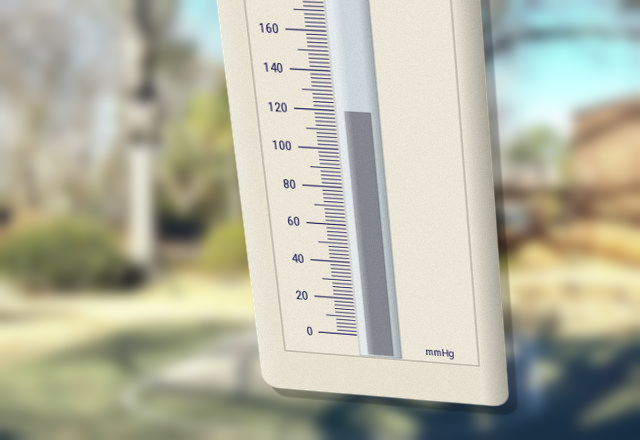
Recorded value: {"value": 120, "unit": "mmHg"}
